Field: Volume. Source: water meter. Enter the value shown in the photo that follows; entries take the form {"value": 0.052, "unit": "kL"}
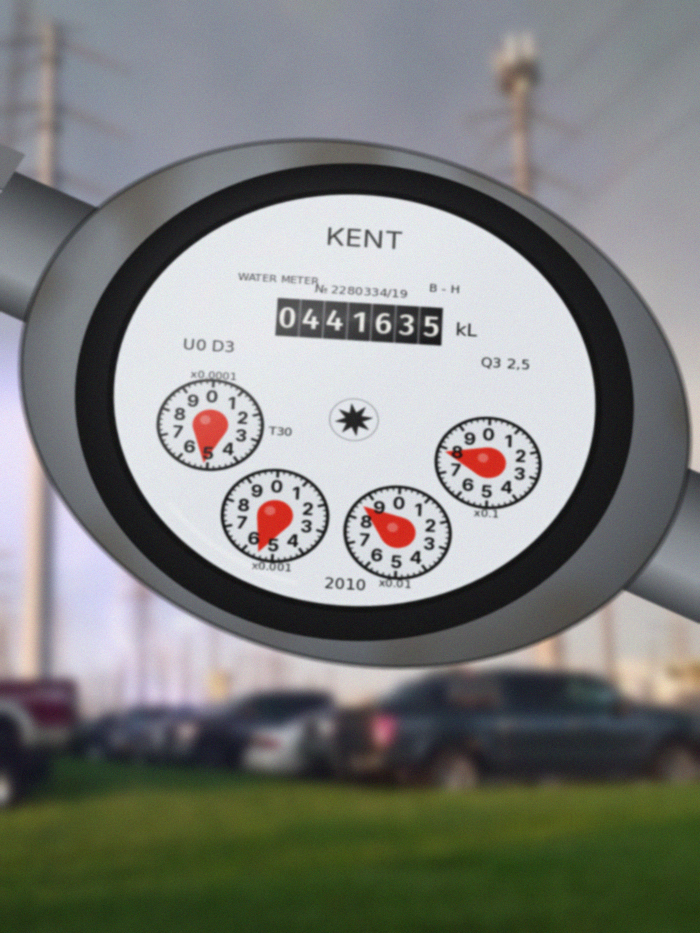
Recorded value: {"value": 441635.7855, "unit": "kL"}
